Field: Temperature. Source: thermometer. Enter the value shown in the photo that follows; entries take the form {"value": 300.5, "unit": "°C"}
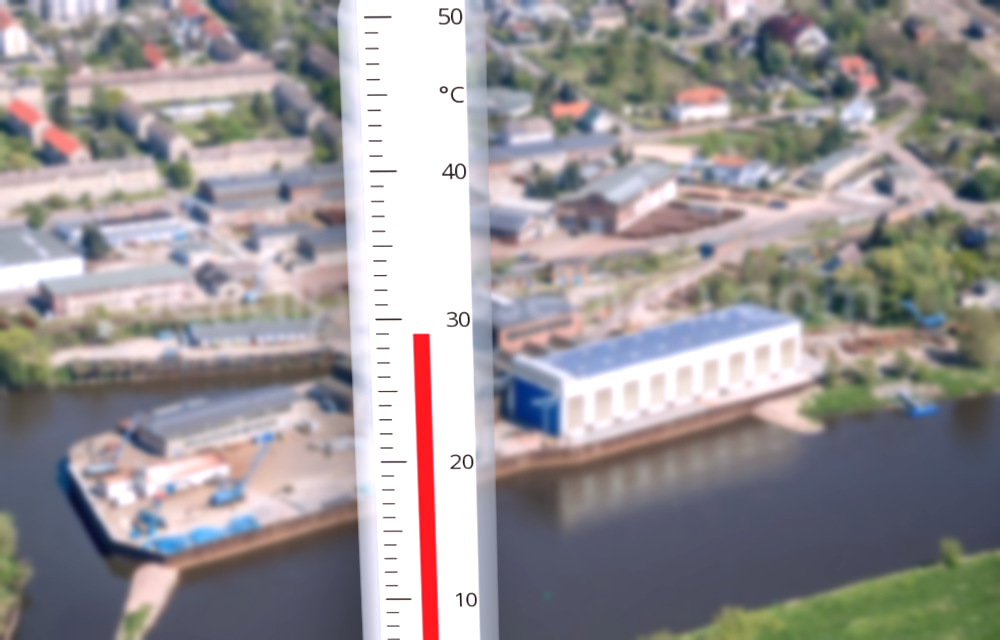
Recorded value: {"value": 29, "unit": "°C"}
